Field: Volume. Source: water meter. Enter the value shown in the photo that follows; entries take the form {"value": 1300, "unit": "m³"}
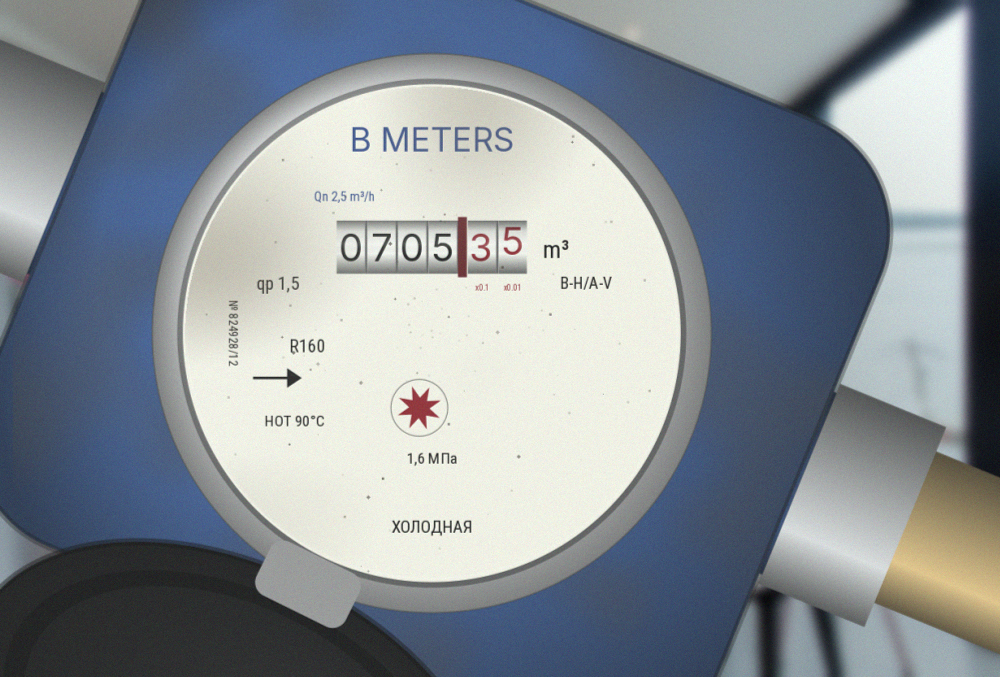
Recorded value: {"value": 705.35, "unit": "m³"}
